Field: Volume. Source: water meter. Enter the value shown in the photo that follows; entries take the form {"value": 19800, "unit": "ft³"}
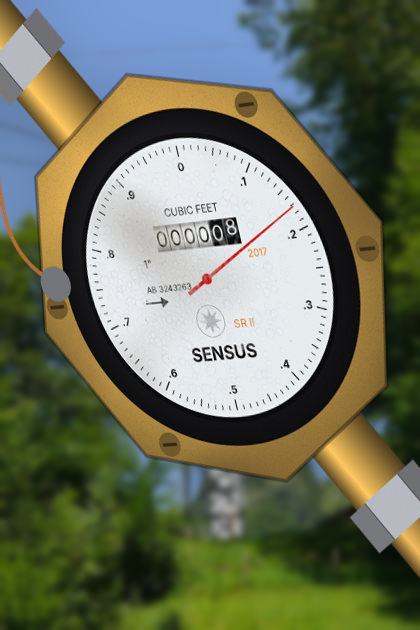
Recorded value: {"value": 8.17, "unit": "ft³"}
